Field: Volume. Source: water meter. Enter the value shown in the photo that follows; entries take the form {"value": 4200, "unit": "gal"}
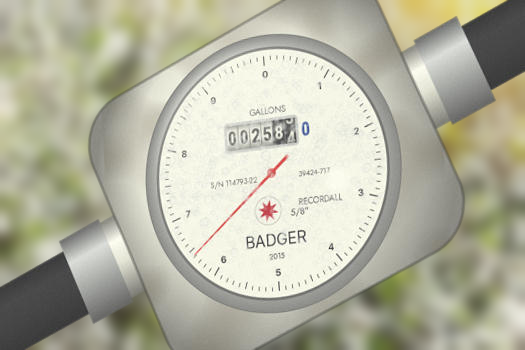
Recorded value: {"value": 25836.4, "unit": "gal"}
